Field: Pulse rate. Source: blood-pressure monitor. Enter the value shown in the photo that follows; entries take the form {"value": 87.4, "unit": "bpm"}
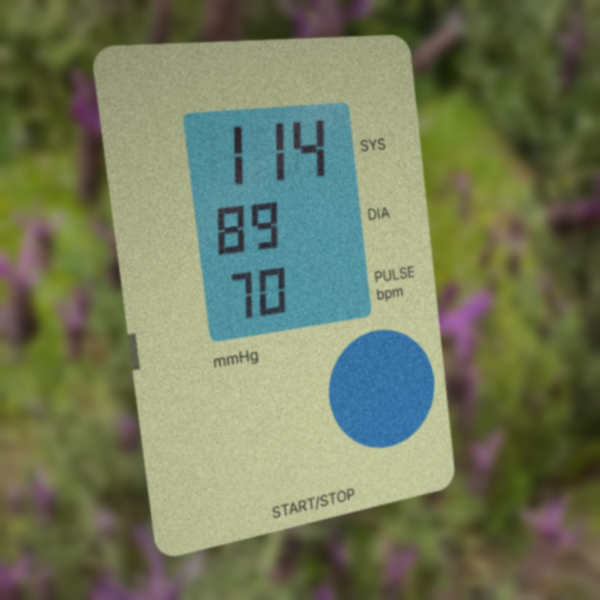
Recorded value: {"value": 70, "unit": "bpm"}
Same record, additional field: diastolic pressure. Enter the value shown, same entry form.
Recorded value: {"value": 89, "unit": "mmHg"}
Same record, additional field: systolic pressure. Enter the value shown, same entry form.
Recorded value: {"value": 114, "unit": "mmHg"}
